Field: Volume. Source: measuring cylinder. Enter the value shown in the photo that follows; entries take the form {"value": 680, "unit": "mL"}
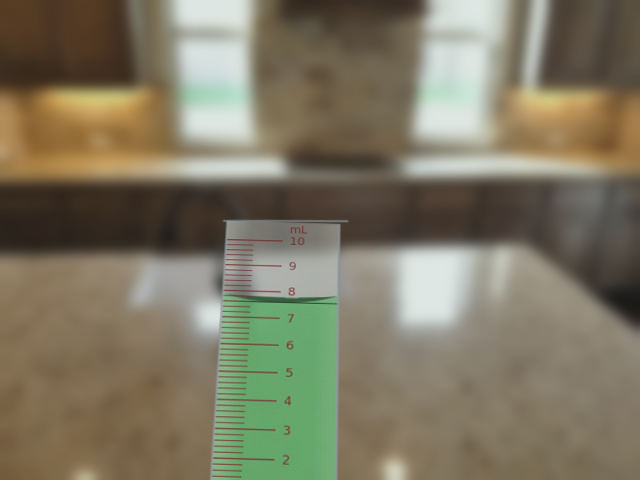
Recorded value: {"value": 7.6, "unit": "mL"}
